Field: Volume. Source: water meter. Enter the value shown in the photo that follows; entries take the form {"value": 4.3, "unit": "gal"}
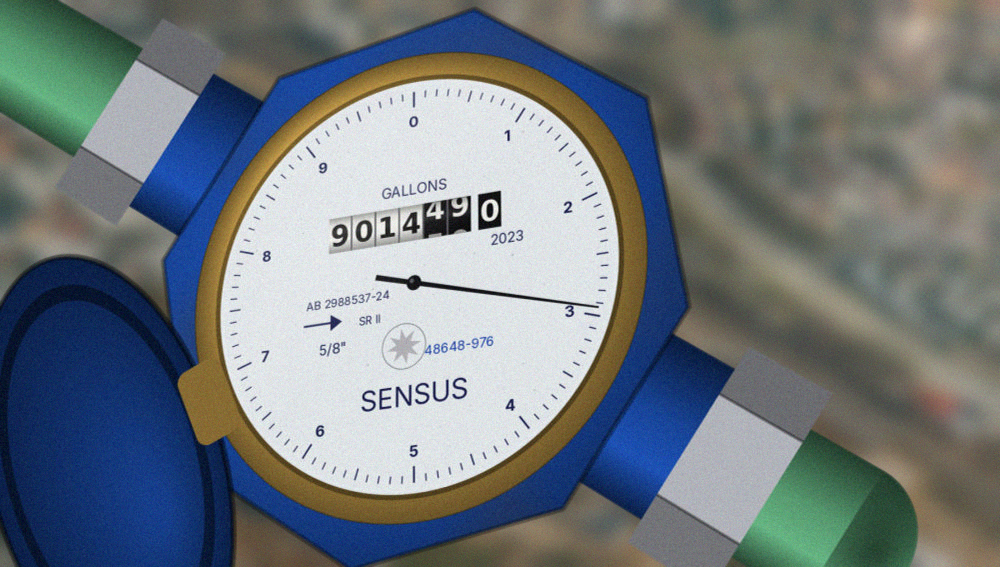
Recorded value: {"value": 9014492.9, "unit": "gal"}
